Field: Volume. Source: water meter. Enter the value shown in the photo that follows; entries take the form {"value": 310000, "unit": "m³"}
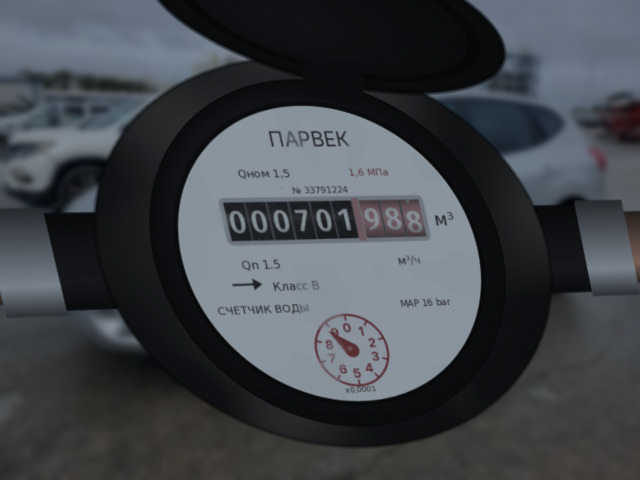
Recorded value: {"value": 701.9878, "unit": "m³"}
